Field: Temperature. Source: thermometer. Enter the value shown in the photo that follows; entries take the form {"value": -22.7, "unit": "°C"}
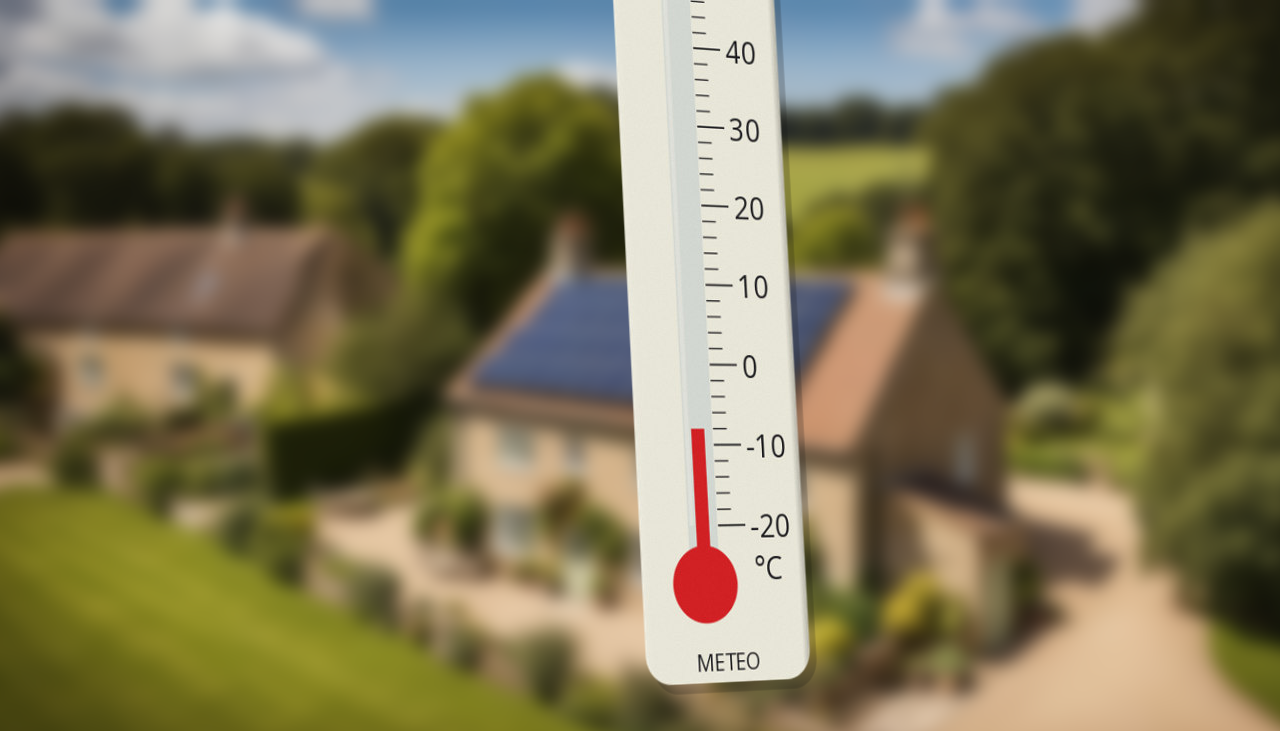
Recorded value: {"value": -8, "unit": "°C"}
